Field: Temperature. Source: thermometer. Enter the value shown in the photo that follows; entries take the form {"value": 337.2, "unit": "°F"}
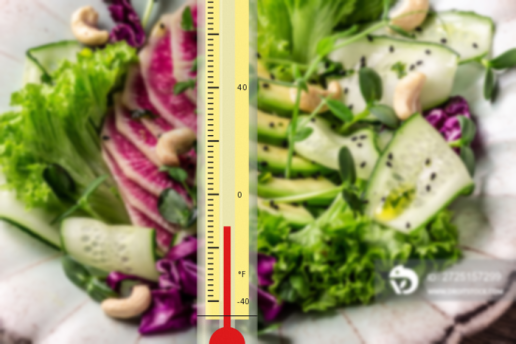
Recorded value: {"value": -12, "unit": "°F"}
